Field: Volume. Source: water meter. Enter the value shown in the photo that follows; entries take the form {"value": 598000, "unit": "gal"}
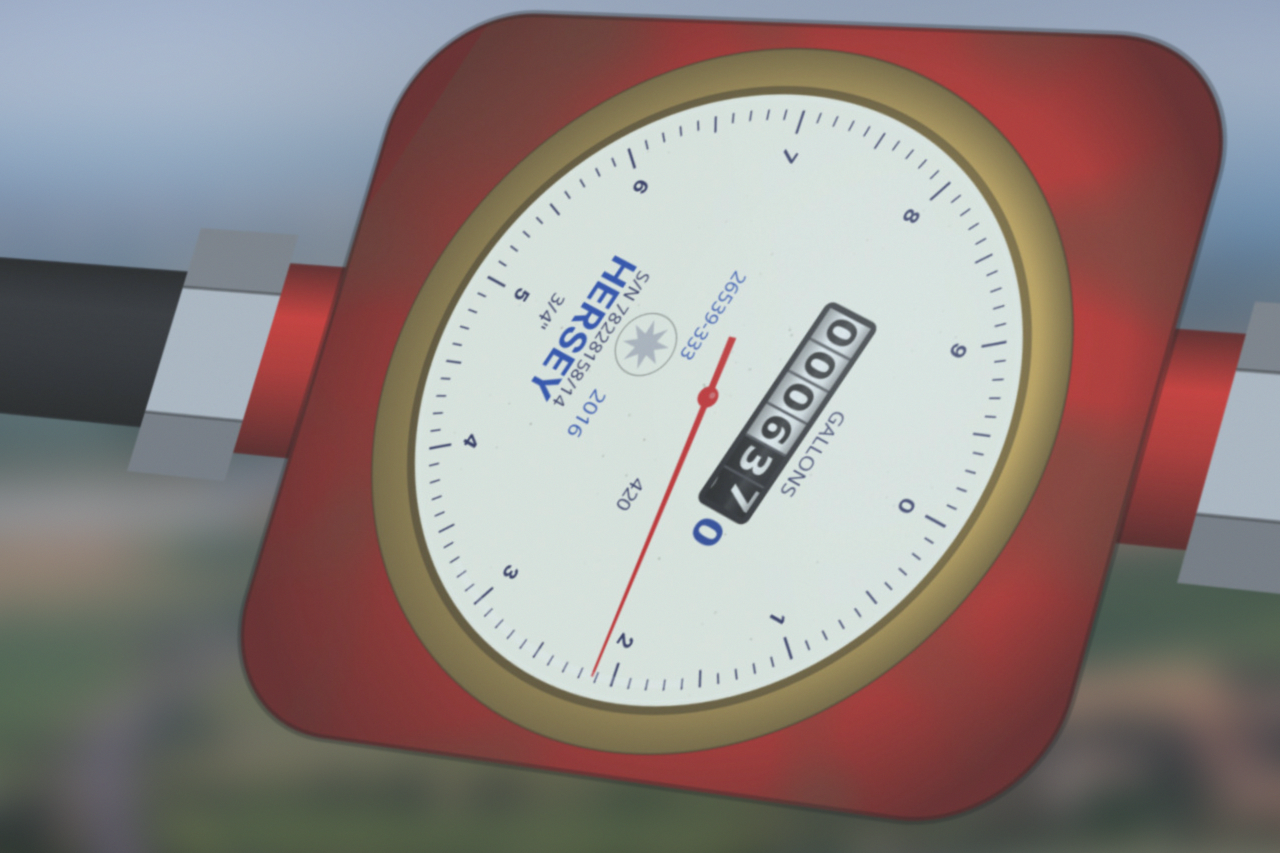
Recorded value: {"value": 6372.1, "unit": "gal"}
